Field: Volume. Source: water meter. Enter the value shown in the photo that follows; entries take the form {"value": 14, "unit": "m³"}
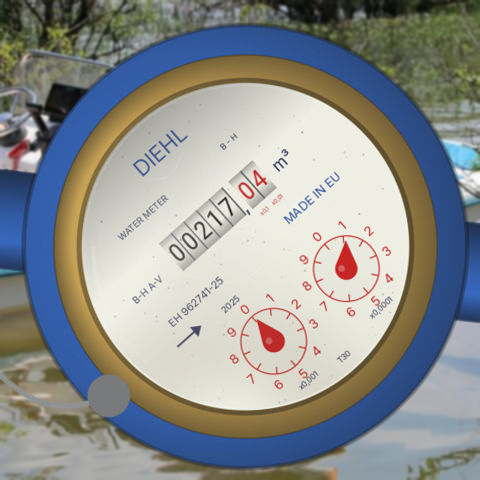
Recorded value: {"value": 217.0401, "unit": "m³"}
